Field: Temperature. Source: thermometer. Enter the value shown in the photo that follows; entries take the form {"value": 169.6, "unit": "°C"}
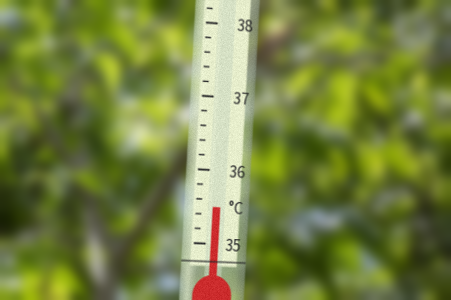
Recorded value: {"value": 35.5, "unit": "°C"}
